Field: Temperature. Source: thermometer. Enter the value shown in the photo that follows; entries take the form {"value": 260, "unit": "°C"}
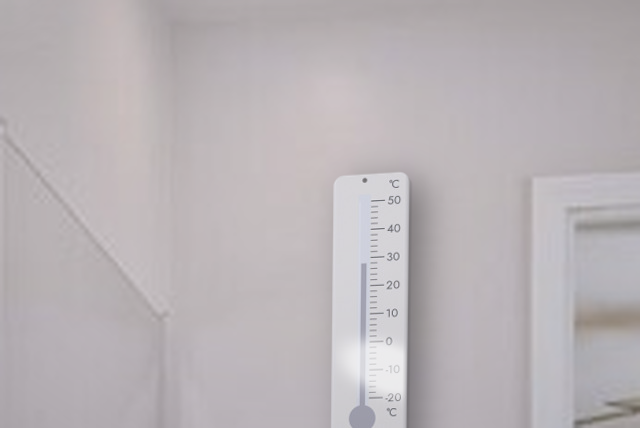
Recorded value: {"value": 28, "unit": "°C"}
